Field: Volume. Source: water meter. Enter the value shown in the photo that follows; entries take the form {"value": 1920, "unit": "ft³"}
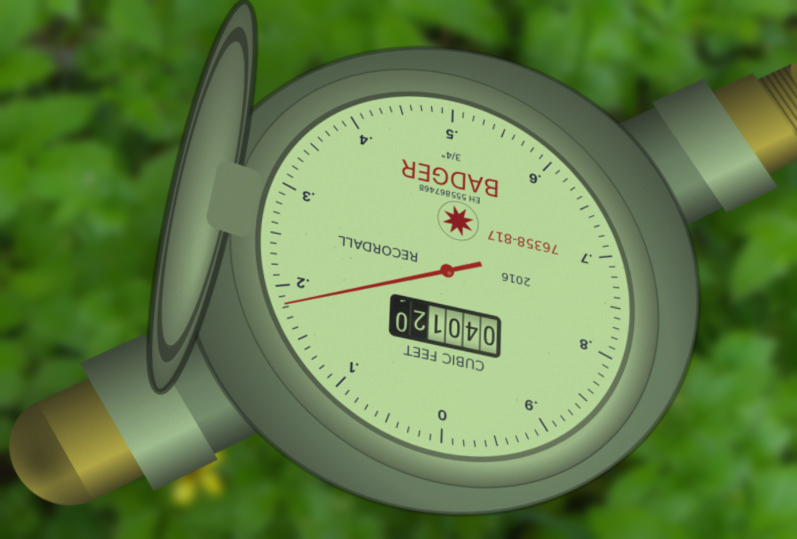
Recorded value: {"value": 40120.18, "unit": "ft³"}
